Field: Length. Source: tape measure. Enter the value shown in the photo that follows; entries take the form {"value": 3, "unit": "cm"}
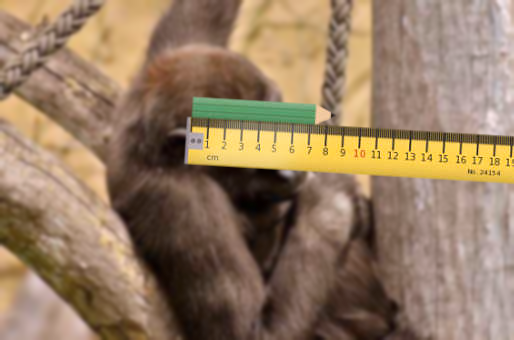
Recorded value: {"value": 8.5, "unit": "cm"}
